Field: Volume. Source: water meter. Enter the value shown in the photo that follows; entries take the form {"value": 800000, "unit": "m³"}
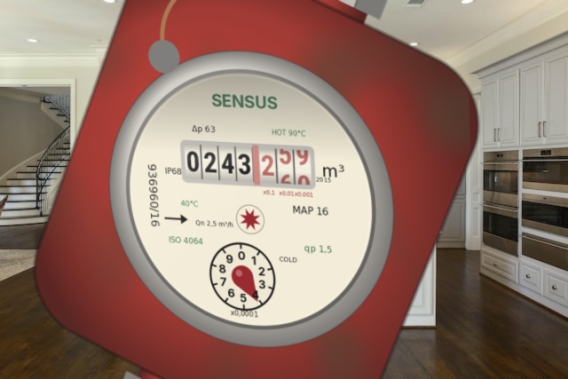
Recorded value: {"value": 243.2594, "unit": "m³"}
